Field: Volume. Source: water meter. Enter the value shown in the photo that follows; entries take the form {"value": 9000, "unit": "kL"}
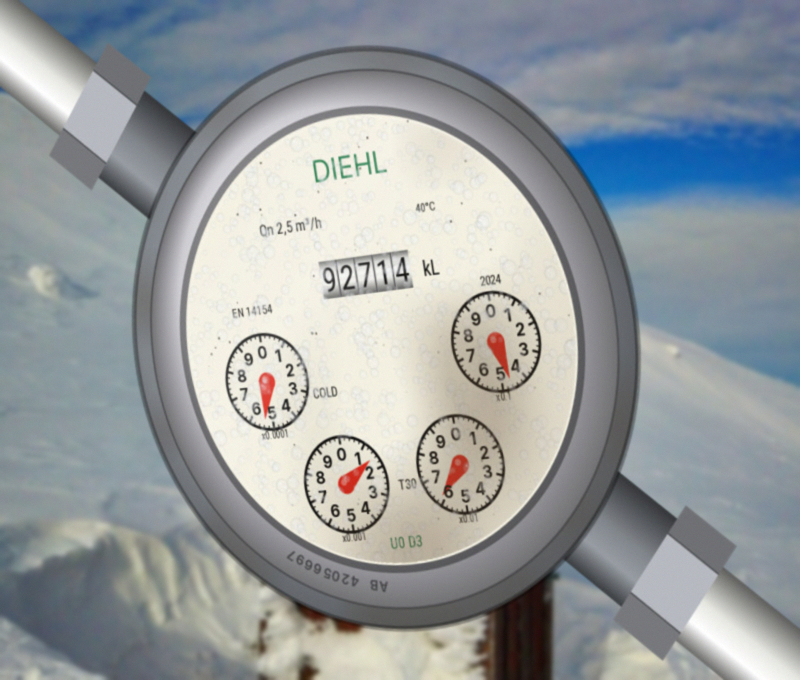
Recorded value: {"value": 92714.4615, "unit": "kL"}
